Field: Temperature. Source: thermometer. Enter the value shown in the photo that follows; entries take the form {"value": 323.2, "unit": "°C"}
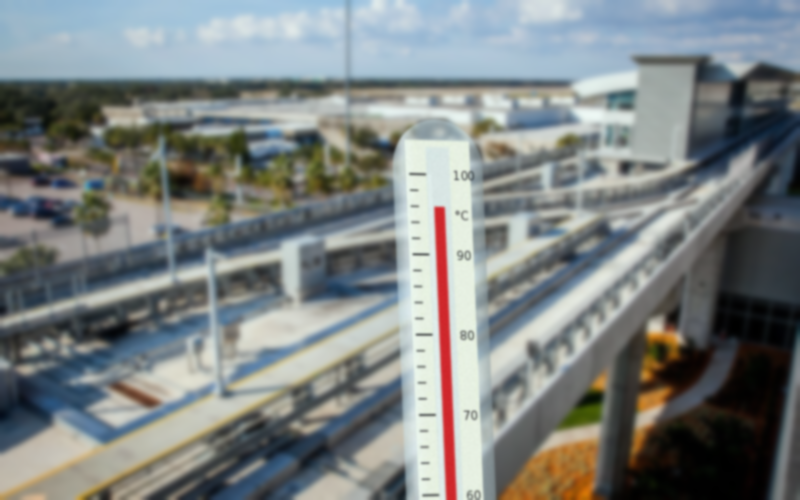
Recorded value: {"value": 96, "unit": "°C"}
